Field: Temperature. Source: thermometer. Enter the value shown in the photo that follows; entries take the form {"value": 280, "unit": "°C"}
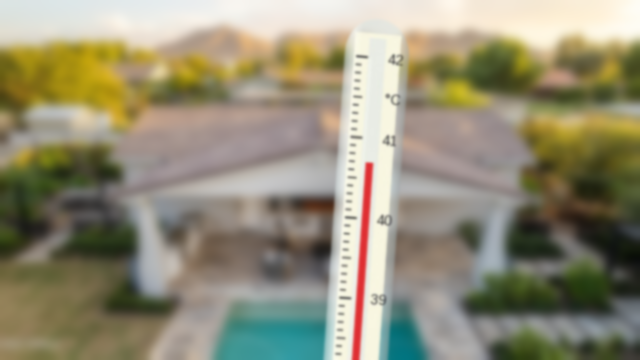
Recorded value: {"value": 40.7, "unit": "°C"}
